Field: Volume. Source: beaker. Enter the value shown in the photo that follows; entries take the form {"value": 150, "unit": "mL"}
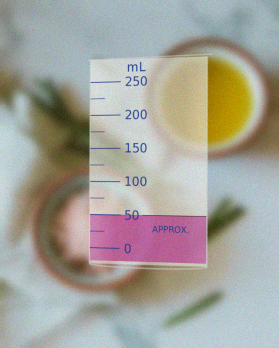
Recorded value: {"value": 50, "unit": "mL"}
